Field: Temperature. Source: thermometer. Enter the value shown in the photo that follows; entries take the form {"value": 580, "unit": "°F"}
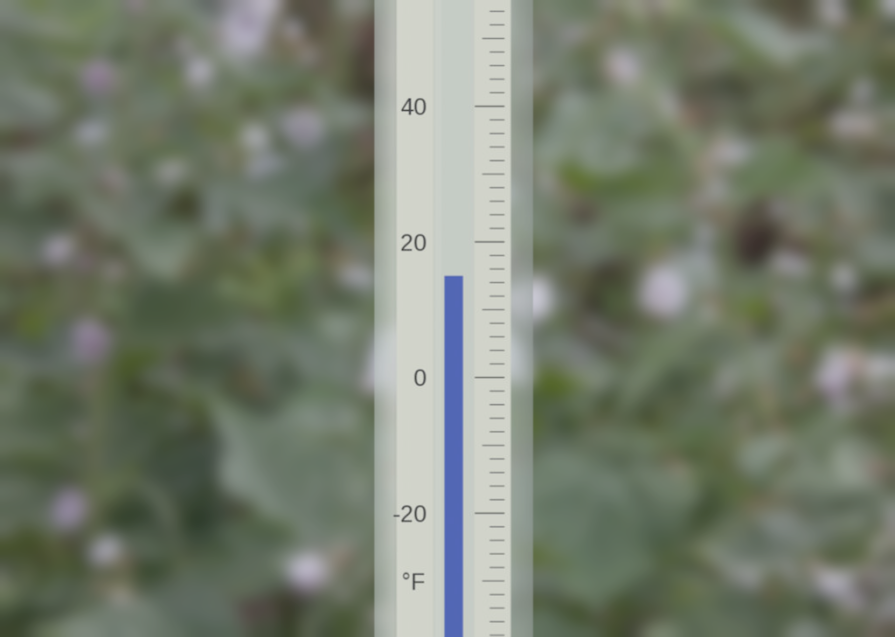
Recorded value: {"value": 15, "unit": "°F"}
